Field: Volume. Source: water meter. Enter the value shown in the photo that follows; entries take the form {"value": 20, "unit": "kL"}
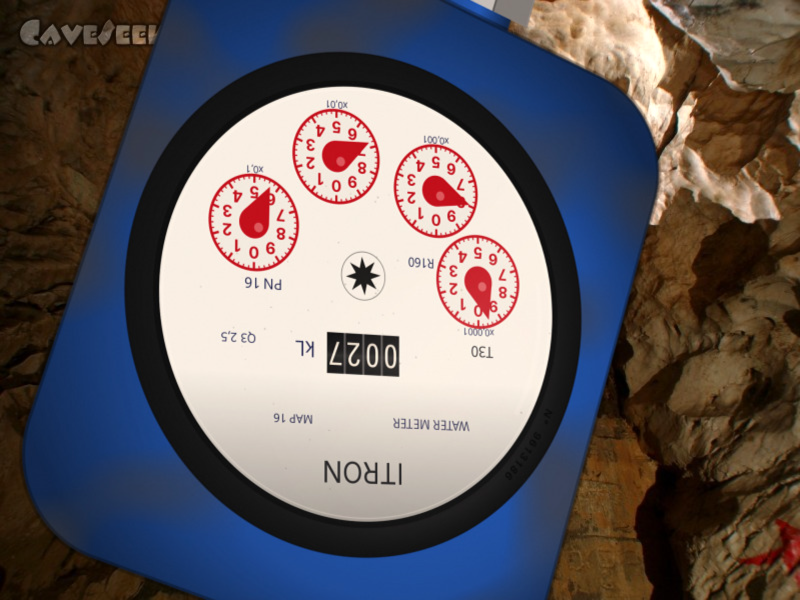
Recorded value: {"value": 27.5679, "unit": "kL"}
